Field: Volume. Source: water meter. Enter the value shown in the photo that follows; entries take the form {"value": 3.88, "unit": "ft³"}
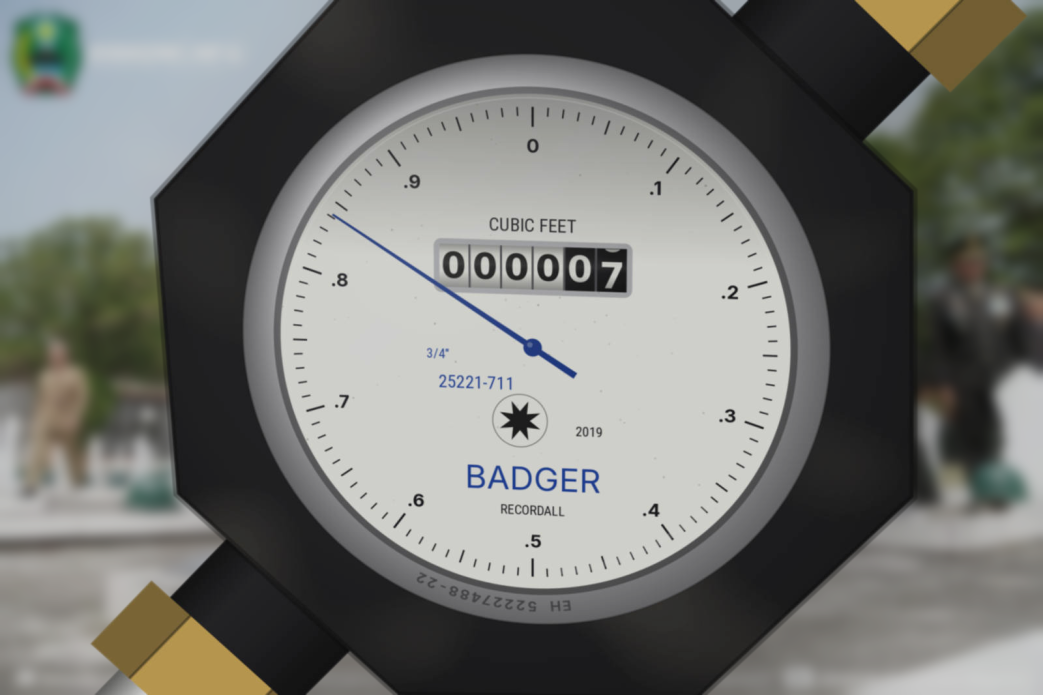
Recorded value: {"value": 6.84, "unit": "ft³"}
